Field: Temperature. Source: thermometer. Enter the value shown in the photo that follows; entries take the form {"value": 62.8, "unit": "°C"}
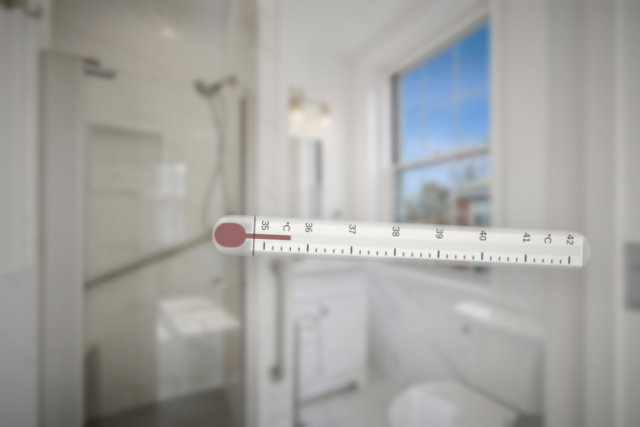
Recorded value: {"value": 35.6, "unit": "°C"}
